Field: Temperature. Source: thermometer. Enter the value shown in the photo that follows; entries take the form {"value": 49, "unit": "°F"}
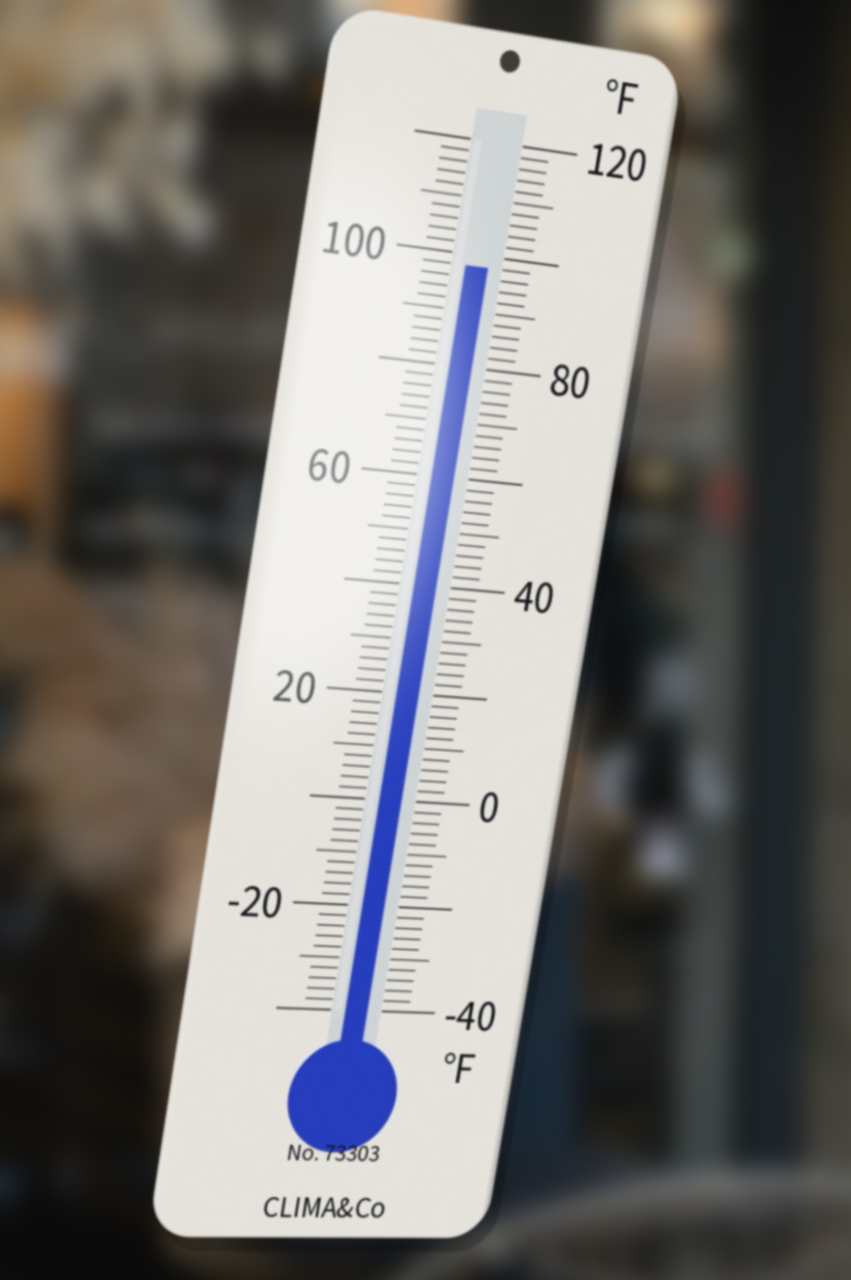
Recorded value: {"value": 98, "unit": "°F"}
